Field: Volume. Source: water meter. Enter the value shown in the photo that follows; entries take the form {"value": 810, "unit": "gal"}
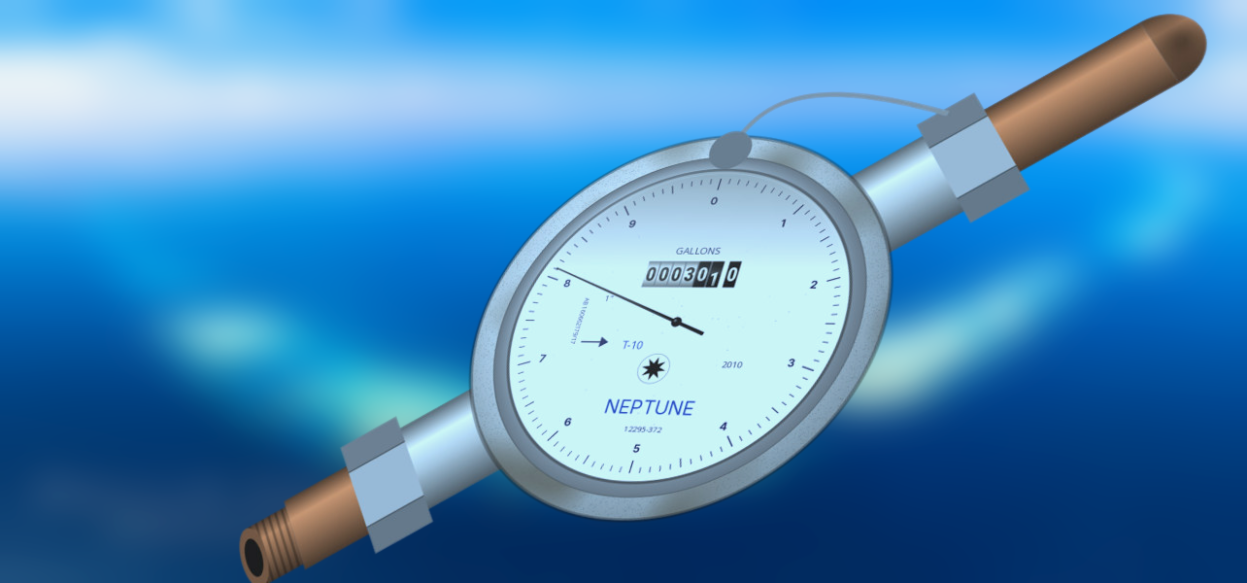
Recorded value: {"value": 3008.1, "unit": "gal"}
